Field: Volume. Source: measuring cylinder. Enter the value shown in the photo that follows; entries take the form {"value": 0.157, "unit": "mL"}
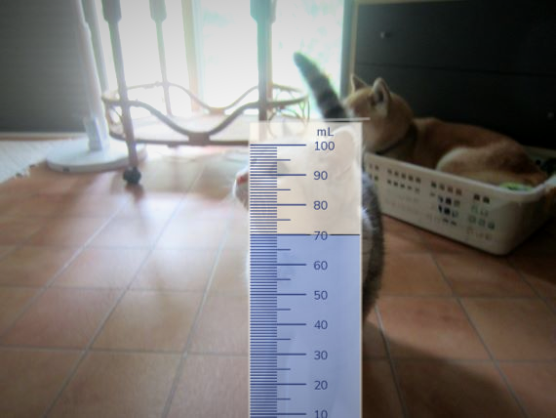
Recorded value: {"value": 70, "unit": "mL"}
